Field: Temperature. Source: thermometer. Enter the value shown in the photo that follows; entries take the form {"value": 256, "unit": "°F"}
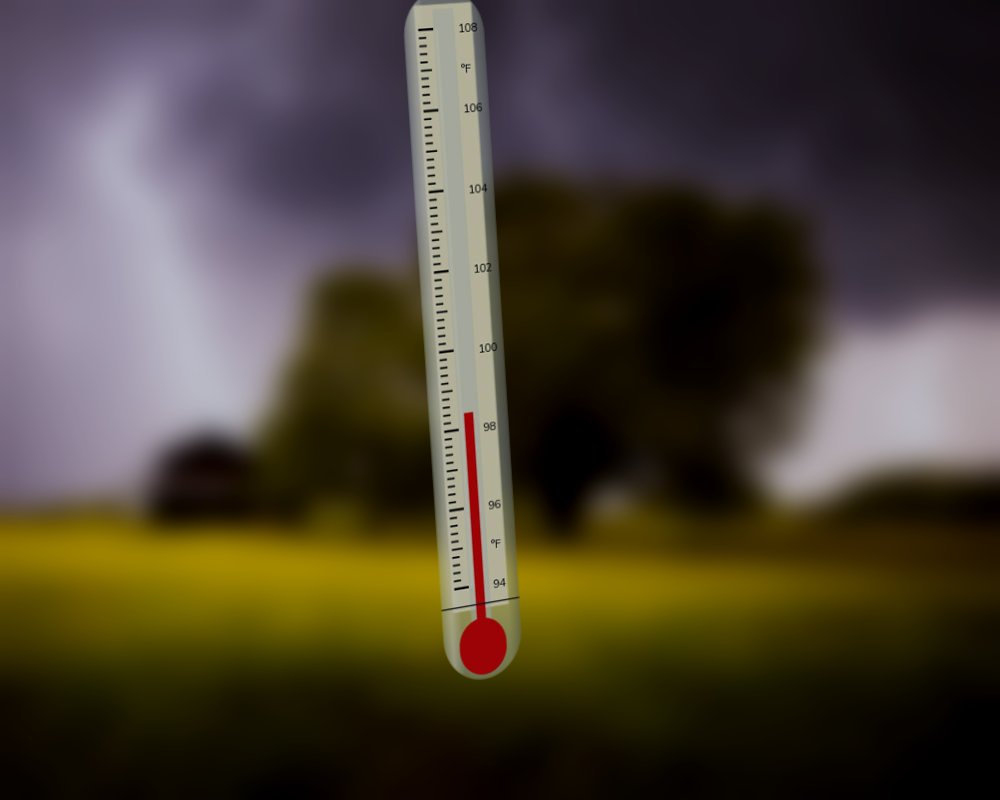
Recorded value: {"value": 98.4, "unit": "°F"}
